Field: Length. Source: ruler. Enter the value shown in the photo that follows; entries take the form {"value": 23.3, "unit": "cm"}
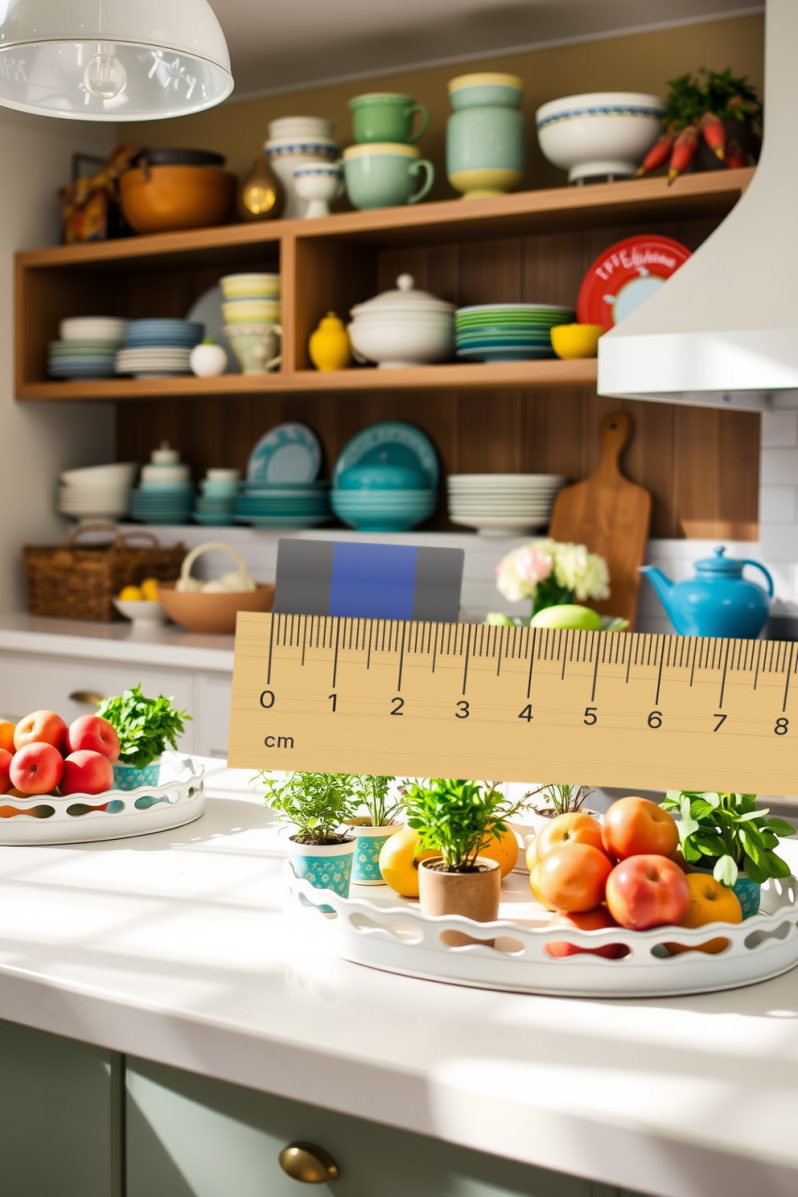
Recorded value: {"value": 2.8, "unit": "cm"}
